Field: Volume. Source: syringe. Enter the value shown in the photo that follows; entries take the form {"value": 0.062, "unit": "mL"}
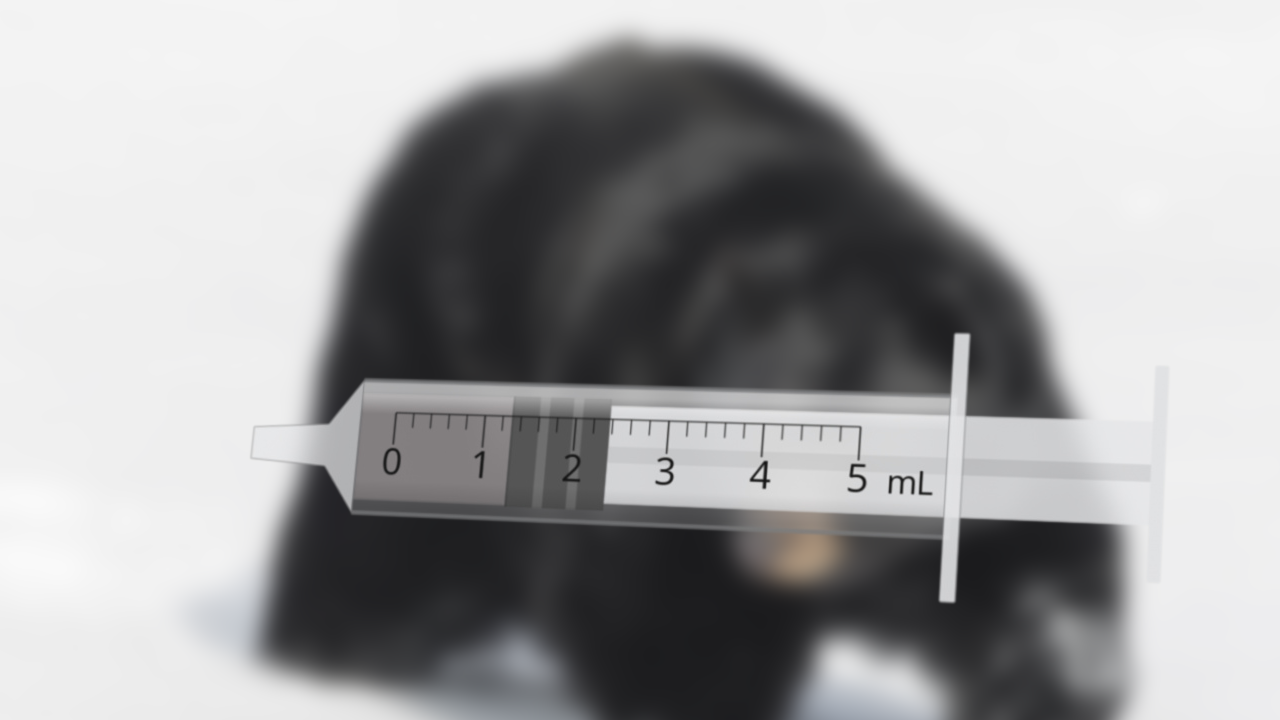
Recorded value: {"value": 1.3, "unit": "mL"}
